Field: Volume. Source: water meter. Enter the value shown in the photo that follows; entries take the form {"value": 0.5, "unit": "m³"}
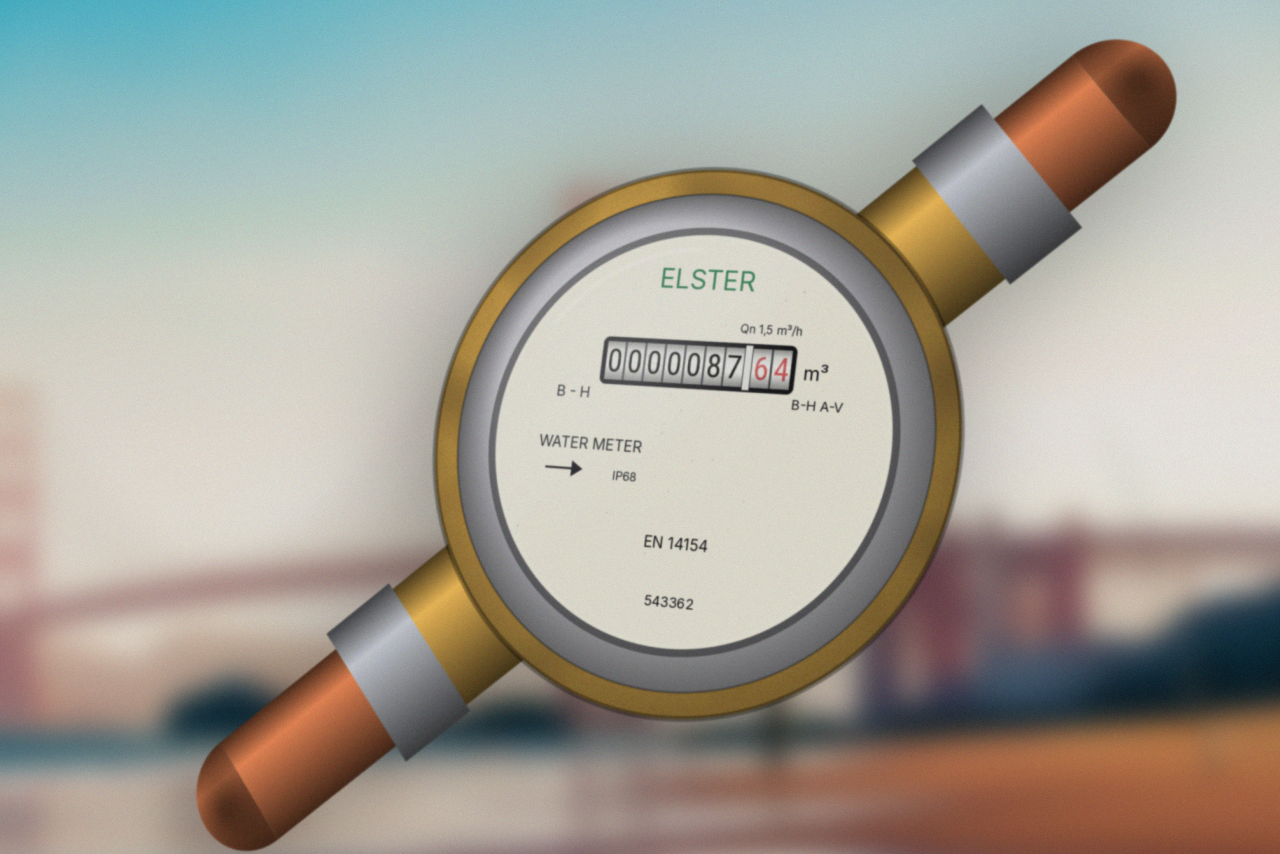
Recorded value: {"value": 87.64, "unit": "m³"}
